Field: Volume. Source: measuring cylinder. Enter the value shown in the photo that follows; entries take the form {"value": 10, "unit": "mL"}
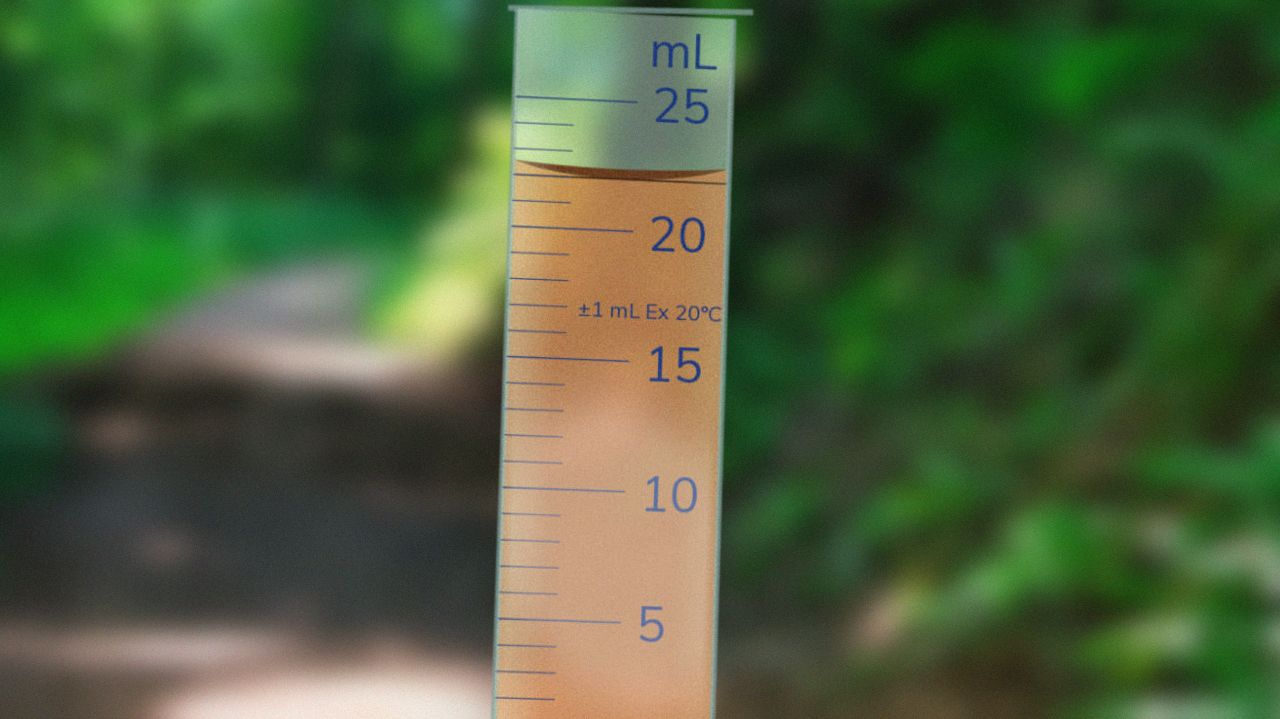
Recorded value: {"value": 22, "unit": "mL"}
